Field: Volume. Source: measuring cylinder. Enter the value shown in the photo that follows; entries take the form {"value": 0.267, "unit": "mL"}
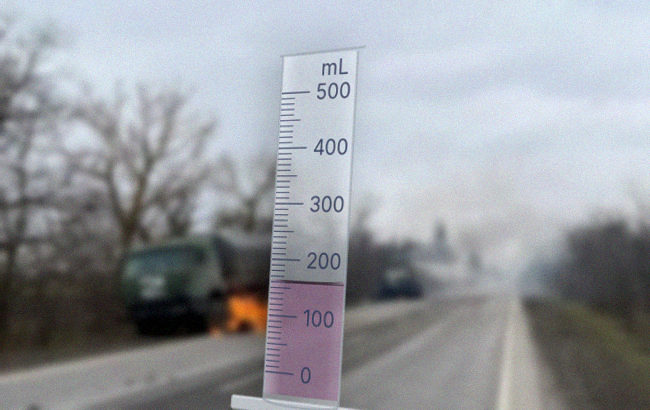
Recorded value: {"value": 160, "unit": "mL"}
